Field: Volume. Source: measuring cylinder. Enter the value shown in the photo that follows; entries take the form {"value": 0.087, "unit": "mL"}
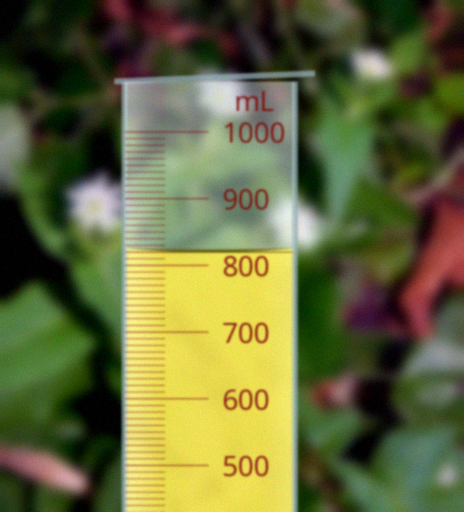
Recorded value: {"value": 820, "unit": "mL"}
